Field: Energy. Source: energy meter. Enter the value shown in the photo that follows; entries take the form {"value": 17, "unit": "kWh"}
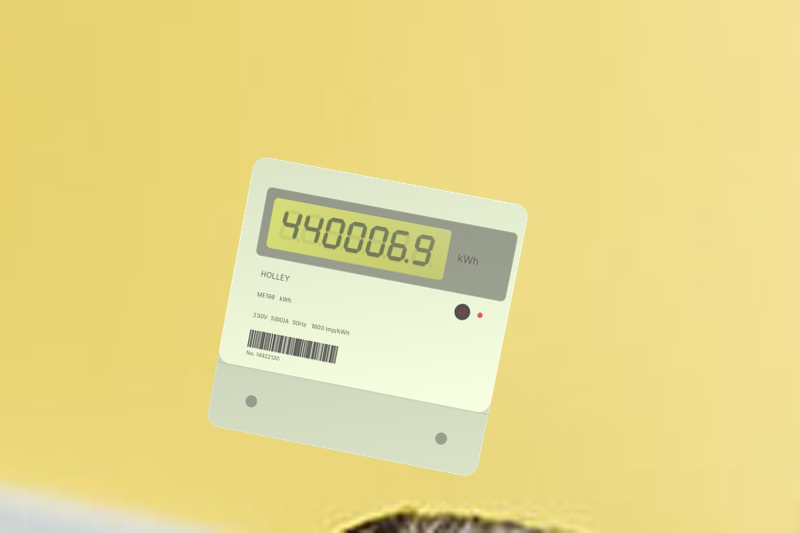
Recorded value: {"value": 440006.9, "unit": "kWh"}
